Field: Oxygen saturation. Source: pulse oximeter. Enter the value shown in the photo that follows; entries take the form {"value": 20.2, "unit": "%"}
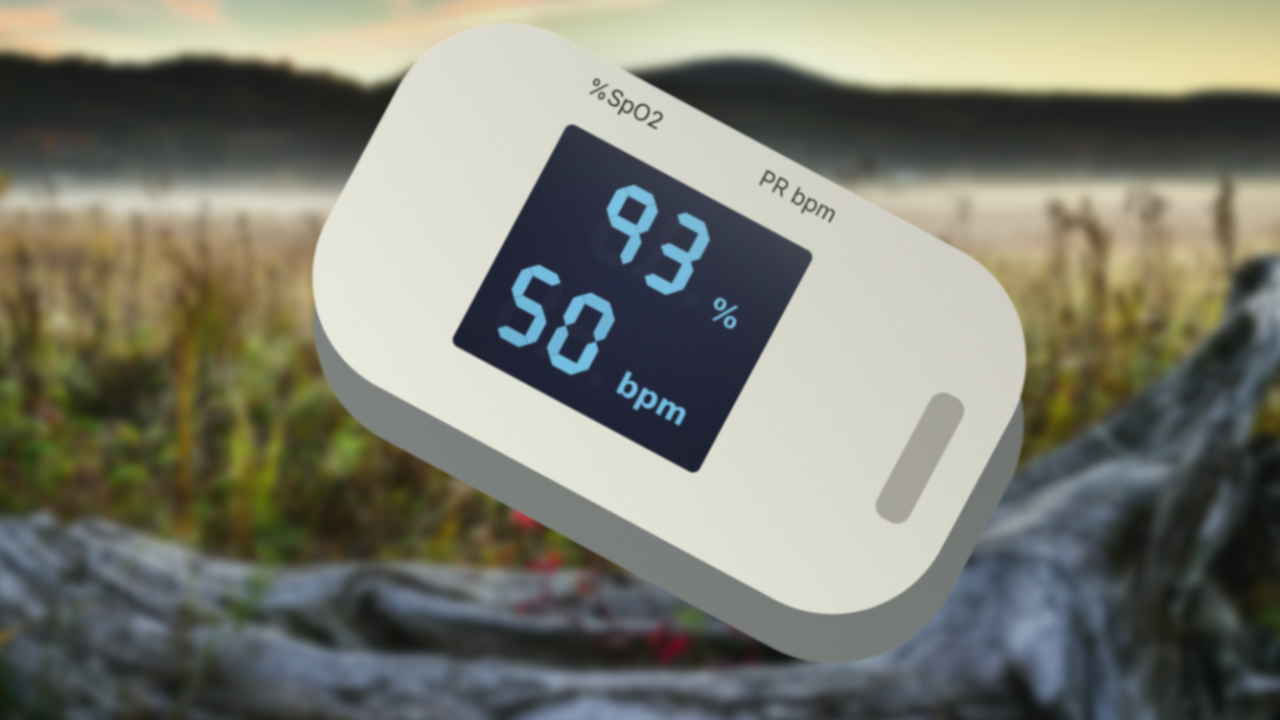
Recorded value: {"value": 93, "unit": "%"}
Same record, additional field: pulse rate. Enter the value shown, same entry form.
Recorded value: {"value": 50, "unit": "bpm"}
